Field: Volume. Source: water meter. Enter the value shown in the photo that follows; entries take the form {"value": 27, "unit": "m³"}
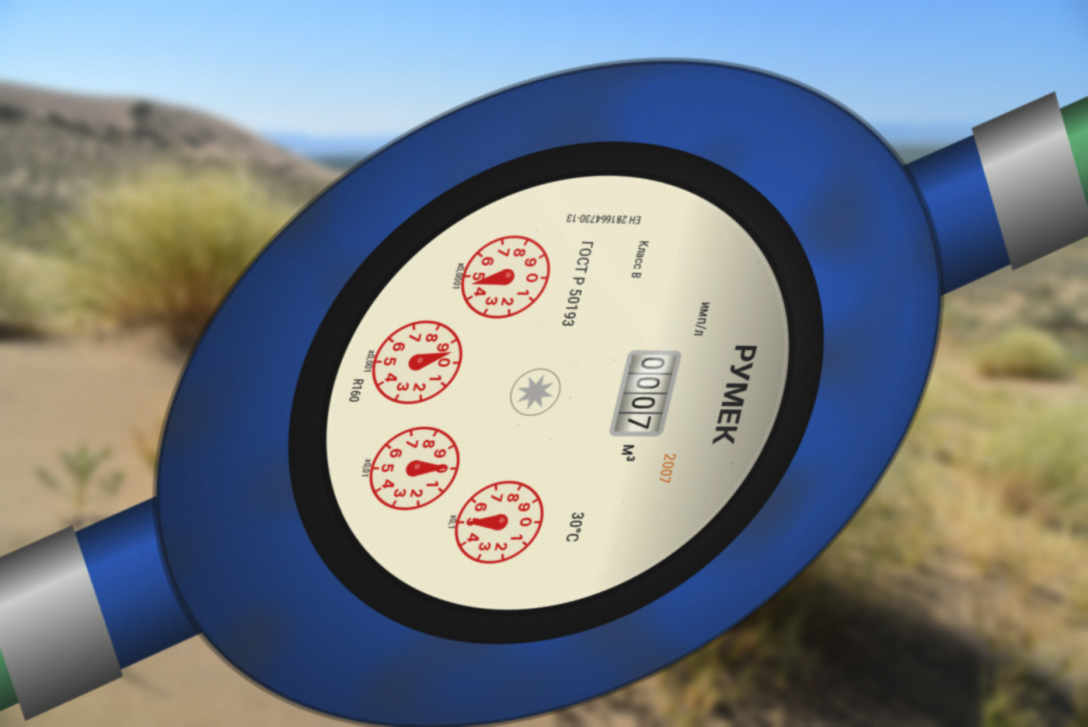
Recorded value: {"value": 7.4994, "unit": "m³"}
